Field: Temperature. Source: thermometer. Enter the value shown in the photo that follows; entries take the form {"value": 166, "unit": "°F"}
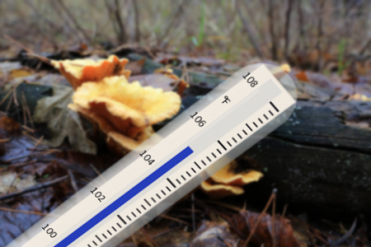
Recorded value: {"value": 105.2, "unit": "°F"}
